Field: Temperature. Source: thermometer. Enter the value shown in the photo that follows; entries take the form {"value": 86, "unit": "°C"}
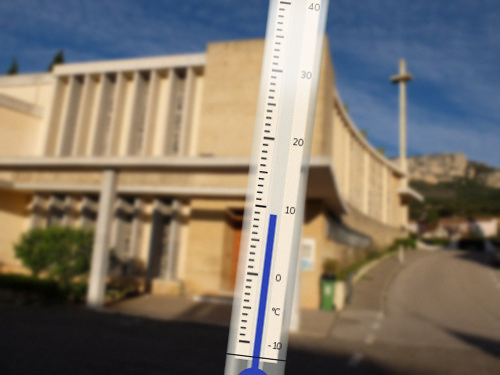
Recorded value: {"value": 9, "unit": "°C"}
